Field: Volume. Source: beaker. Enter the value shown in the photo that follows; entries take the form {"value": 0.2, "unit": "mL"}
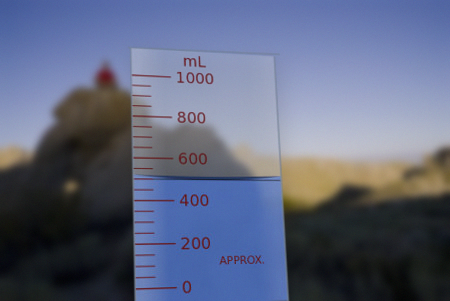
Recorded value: {"value": 500, "unit": "mL"}
